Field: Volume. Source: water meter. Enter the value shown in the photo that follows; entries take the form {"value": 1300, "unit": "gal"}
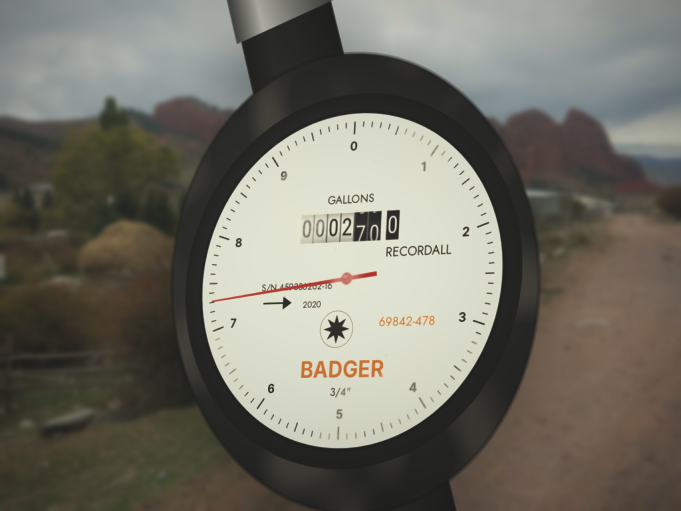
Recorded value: {"value": 2697.3, "unit": "gal"}
